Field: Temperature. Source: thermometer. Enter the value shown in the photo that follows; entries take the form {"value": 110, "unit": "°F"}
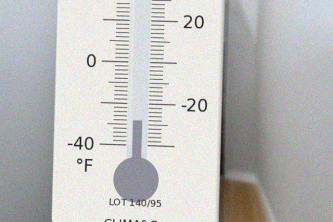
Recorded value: {"value": -28, "unit": "°F"}
